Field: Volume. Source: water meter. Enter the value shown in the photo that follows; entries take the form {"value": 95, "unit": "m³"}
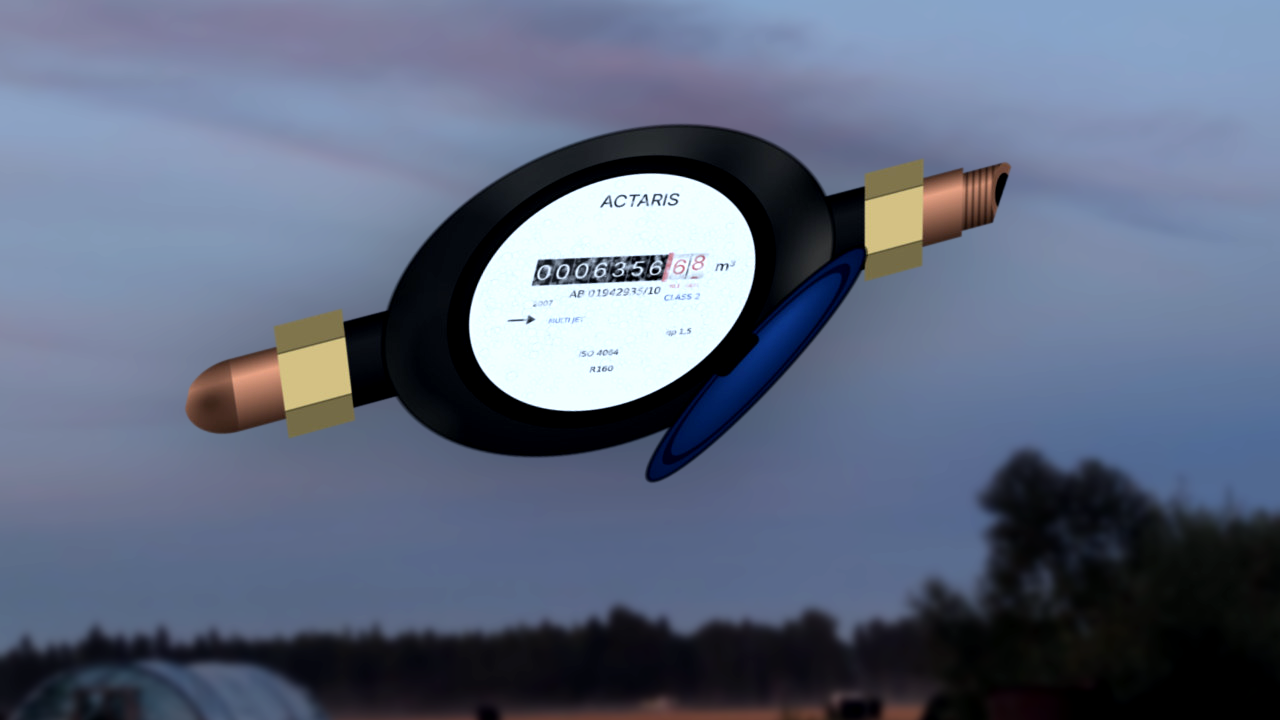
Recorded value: {"value": 6356.68, "unit": "m³"}
